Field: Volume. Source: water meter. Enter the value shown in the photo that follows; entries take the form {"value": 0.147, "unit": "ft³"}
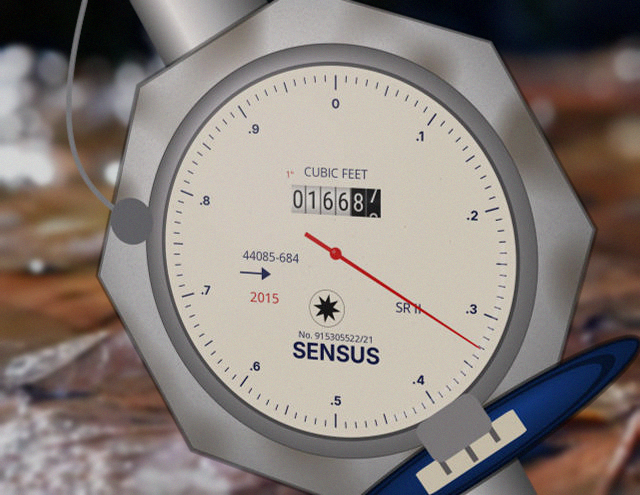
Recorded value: {"value": 16687.33, "unit": "ft³"}
